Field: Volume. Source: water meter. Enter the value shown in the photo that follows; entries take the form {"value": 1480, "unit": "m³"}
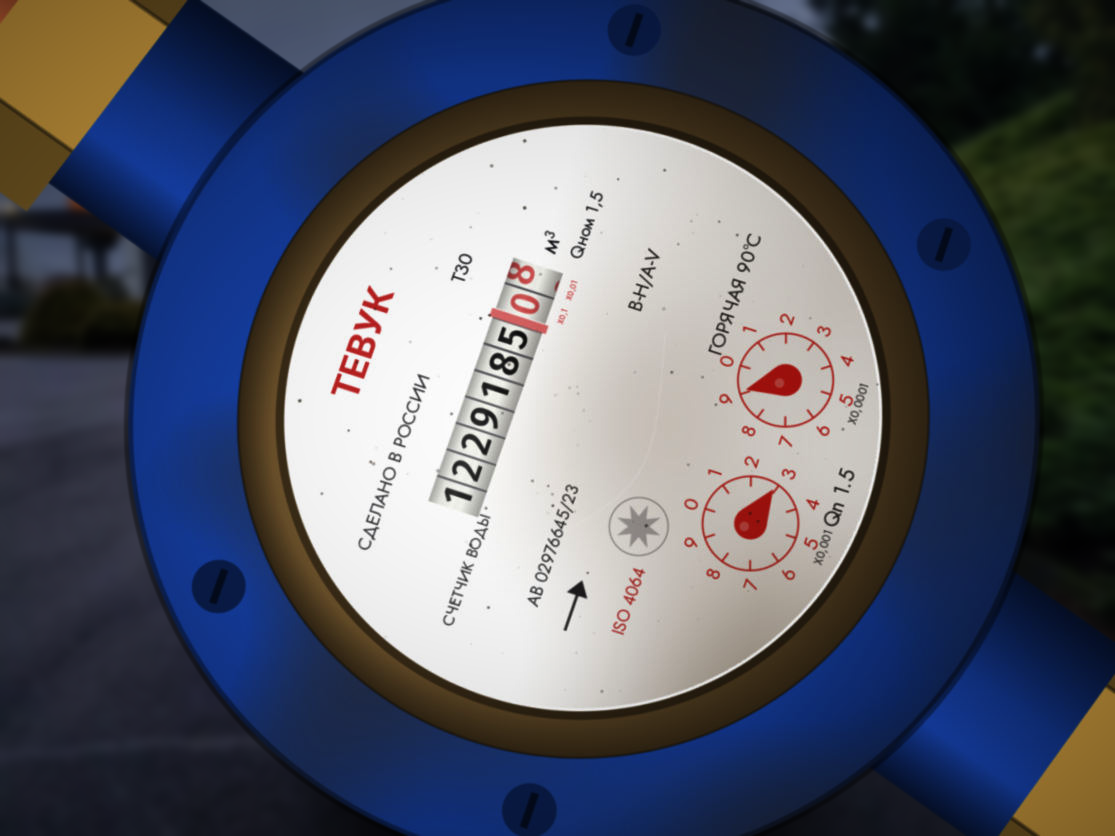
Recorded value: {"value": 1229185.0829, "unit": "m³"}
